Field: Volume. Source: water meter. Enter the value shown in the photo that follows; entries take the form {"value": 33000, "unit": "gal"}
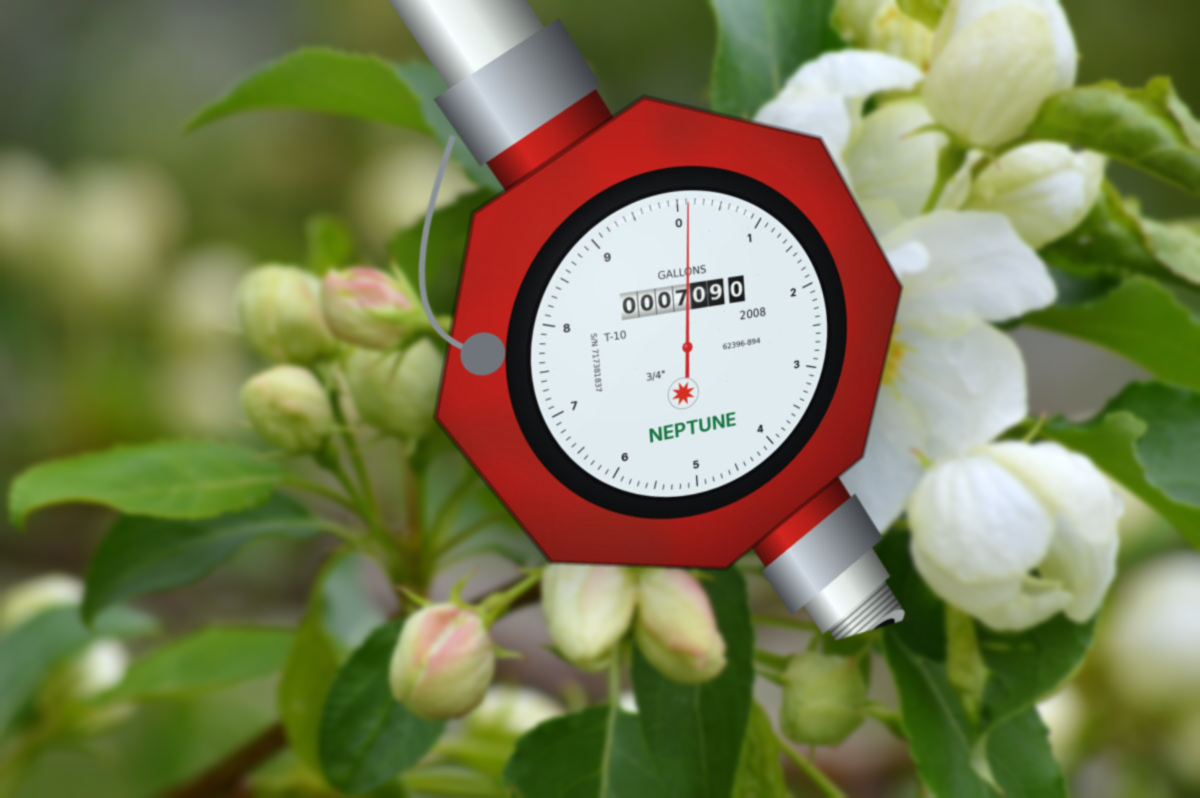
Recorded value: {"value": 7090.1, "unit": "gal"}
